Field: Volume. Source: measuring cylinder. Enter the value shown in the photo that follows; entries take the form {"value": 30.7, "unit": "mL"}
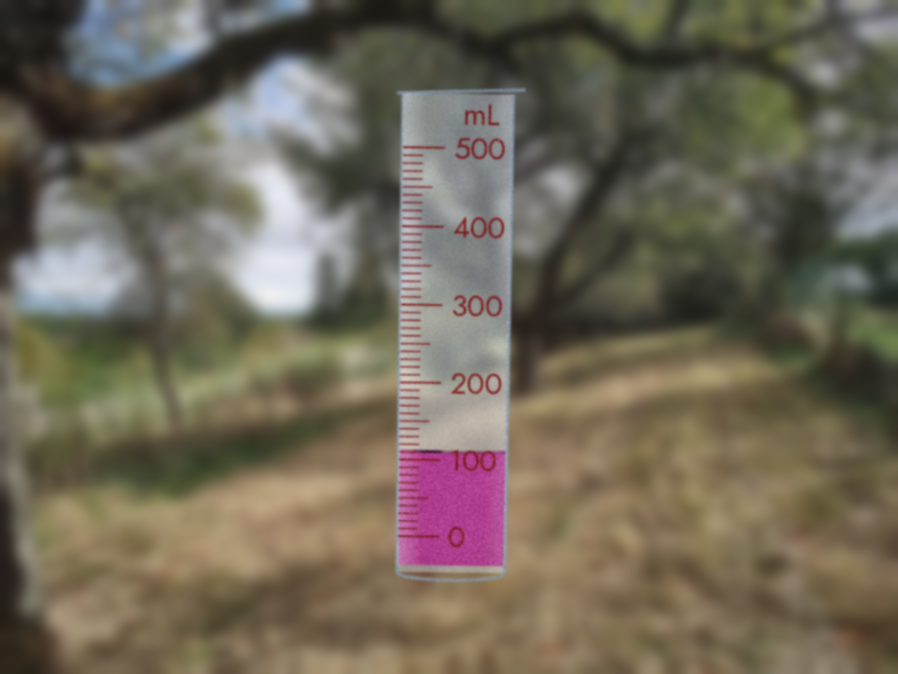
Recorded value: {"value": 110, "unit": "mL"}
